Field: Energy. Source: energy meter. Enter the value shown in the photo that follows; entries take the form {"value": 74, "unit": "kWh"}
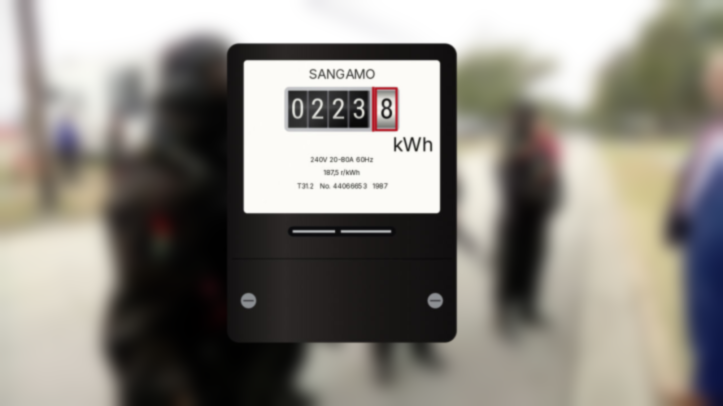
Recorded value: {"value": 223.8, "unit": "kWh"}
